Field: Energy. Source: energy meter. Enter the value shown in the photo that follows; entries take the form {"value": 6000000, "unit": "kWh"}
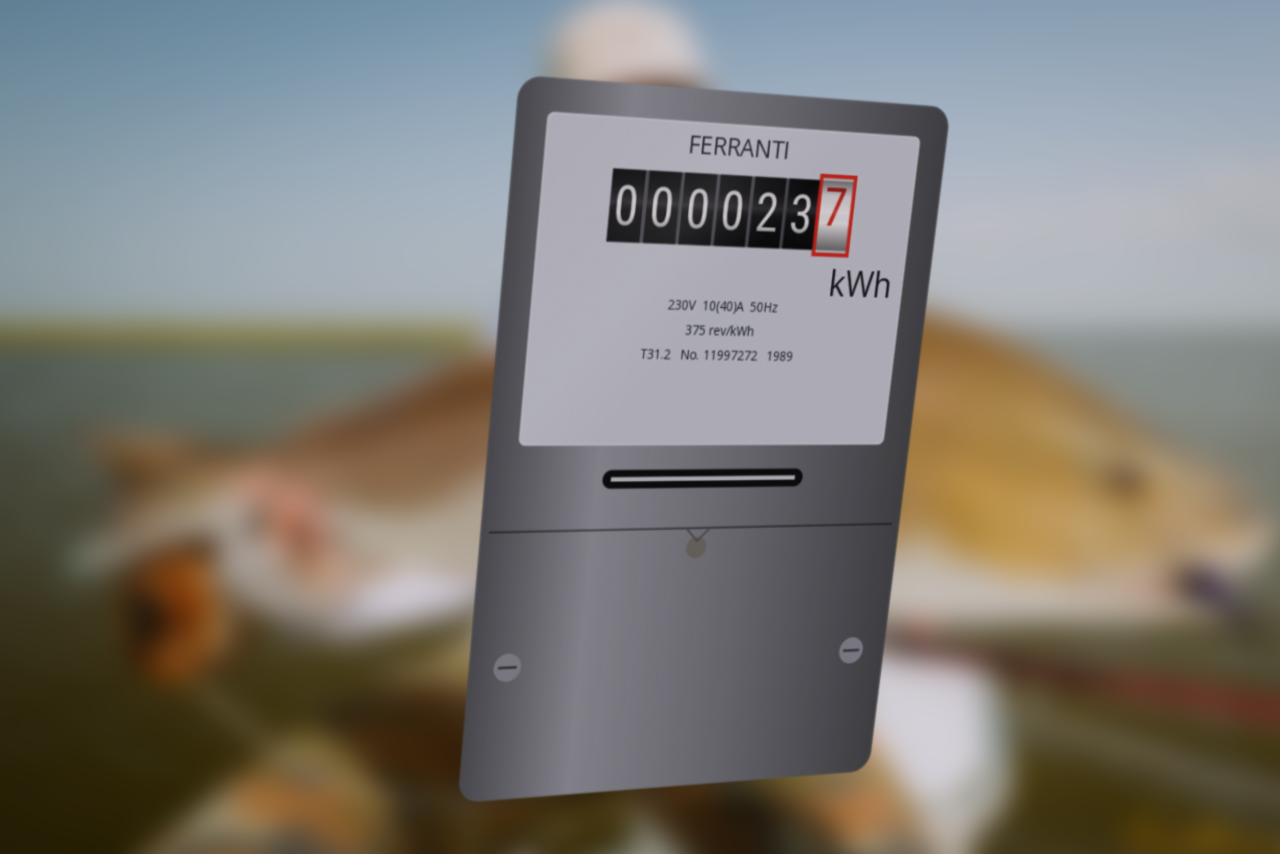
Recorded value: {"value": 23.7, "unit": "kWh"}
